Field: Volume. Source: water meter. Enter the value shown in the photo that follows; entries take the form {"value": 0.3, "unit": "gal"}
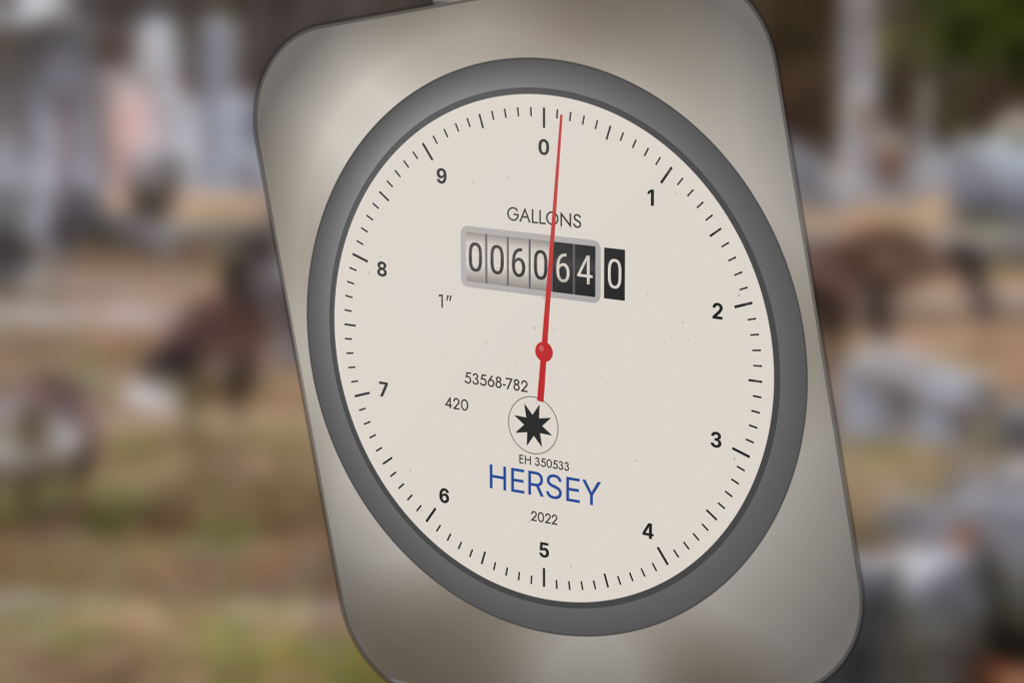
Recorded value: {"value": 60640.1, "unit": "gal"}
